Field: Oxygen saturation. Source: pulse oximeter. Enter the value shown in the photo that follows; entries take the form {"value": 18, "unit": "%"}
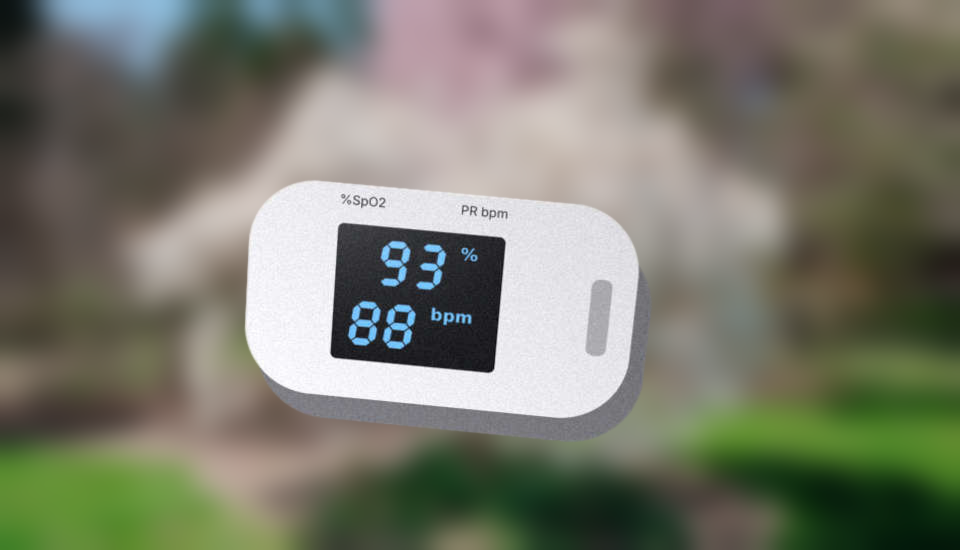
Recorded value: {"value": 93, "unit": "%"}
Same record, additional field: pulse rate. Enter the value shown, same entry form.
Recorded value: {"value": 88, "unit": "bpm"}
